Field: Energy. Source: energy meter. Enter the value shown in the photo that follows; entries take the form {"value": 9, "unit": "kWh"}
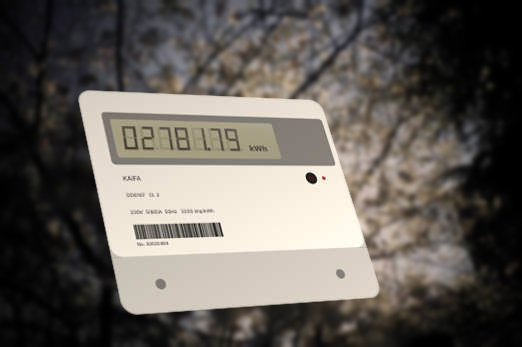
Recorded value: {"value": 2781.79, "unit": "kWh"}
